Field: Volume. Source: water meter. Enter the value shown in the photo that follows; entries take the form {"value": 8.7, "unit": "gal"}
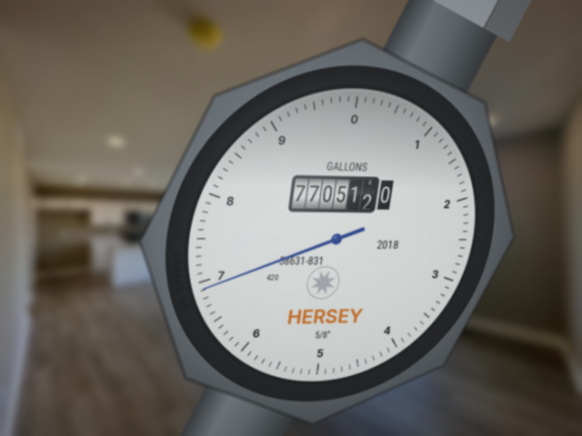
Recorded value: {"value": 7705116.9, "unit": "gal"}
